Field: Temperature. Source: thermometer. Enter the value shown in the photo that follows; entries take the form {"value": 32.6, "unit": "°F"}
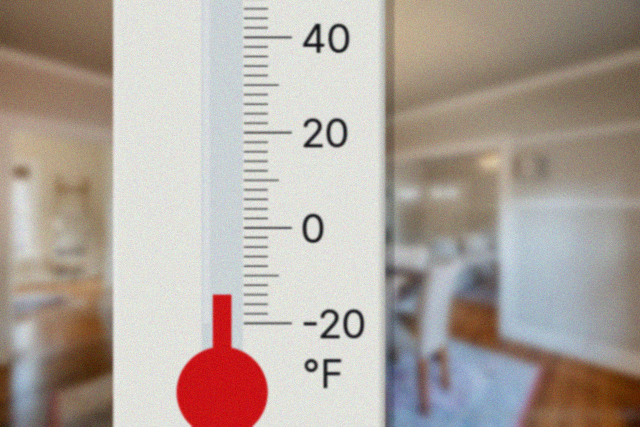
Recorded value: {"value": -14, "unit": "°F"}
